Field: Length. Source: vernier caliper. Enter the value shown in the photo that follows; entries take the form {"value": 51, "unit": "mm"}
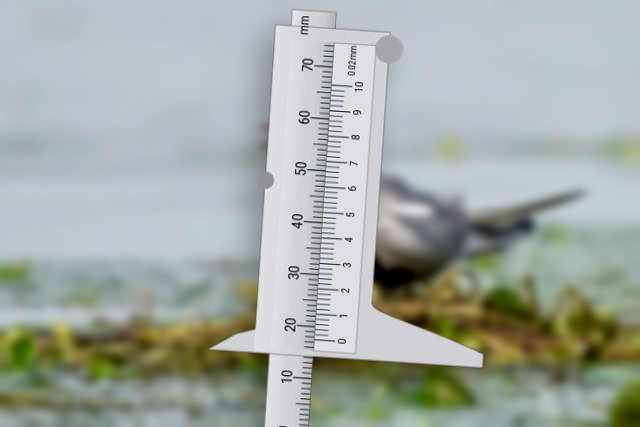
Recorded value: {"value": 17.5, "unit": "mm"}
